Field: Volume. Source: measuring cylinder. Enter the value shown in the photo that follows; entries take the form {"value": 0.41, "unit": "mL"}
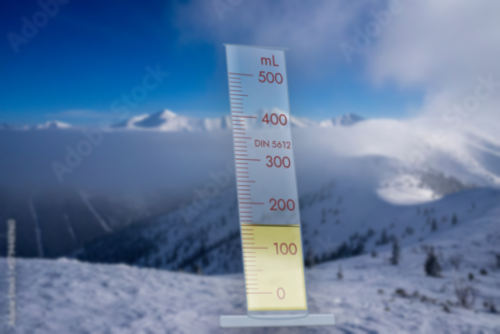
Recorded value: {"value": 150, "unit": "mL"}
